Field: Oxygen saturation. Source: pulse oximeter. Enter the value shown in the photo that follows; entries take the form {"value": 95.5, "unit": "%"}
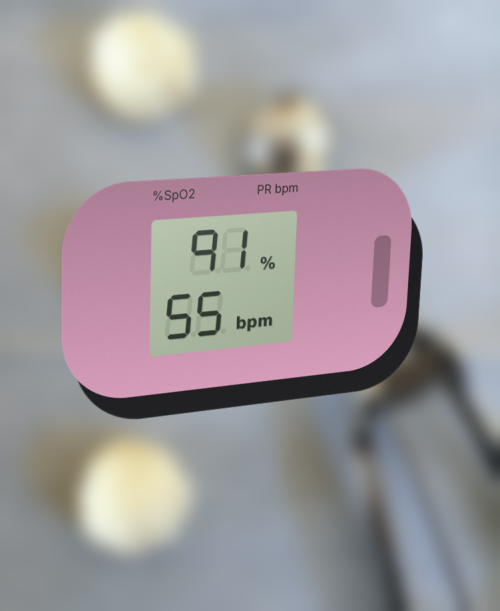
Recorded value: {"value": 91, "unit": "%"}
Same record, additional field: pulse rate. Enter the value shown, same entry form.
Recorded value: {"value": 55, "unit": "bpm"}
